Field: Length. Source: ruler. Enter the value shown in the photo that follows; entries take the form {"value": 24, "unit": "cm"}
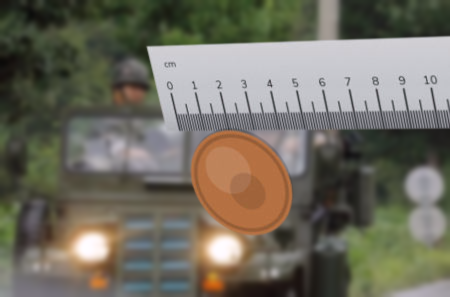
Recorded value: {"value": 4, "unit": "cm"}
